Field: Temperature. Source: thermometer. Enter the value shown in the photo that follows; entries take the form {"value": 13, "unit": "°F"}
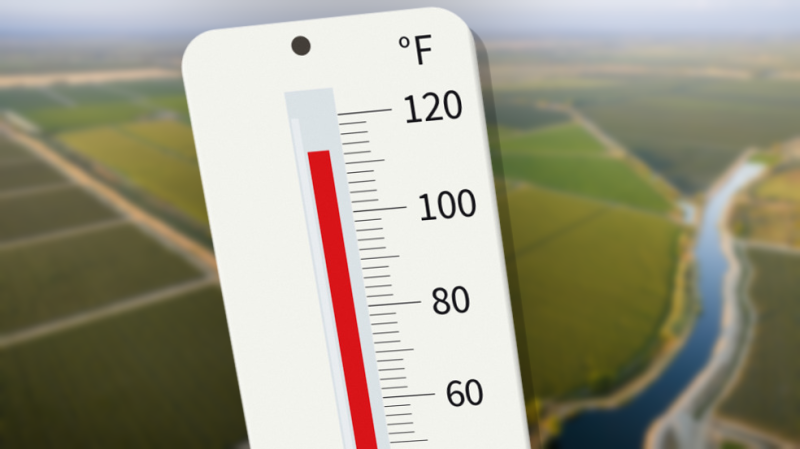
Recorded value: {"value": 113, "unit": "°F"}
